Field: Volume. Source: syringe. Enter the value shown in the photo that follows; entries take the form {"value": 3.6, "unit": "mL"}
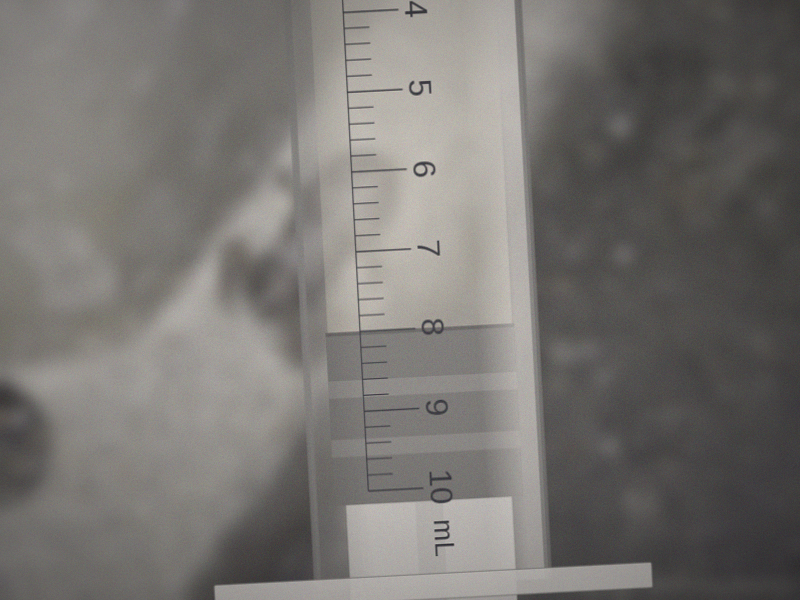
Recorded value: {"value": 8, "unit": "mL"}
